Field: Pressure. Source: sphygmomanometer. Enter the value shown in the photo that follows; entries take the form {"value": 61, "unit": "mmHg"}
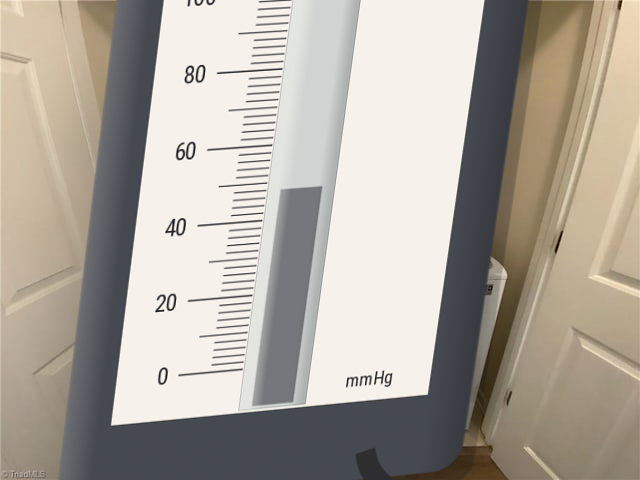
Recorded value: {"value": 48, "unit": "mmHg"}
